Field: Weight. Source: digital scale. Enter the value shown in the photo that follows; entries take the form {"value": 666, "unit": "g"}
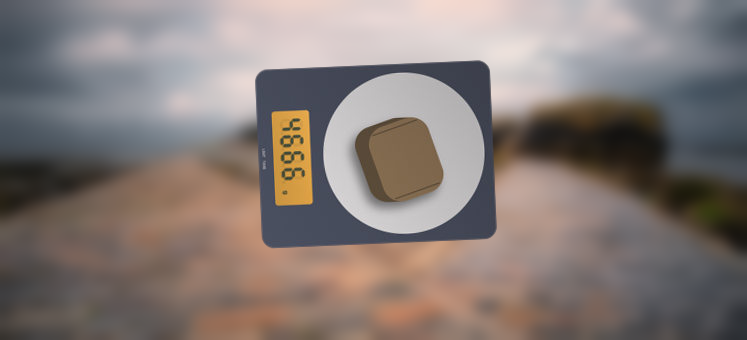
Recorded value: {"value": 4666, "unit": "g"}
